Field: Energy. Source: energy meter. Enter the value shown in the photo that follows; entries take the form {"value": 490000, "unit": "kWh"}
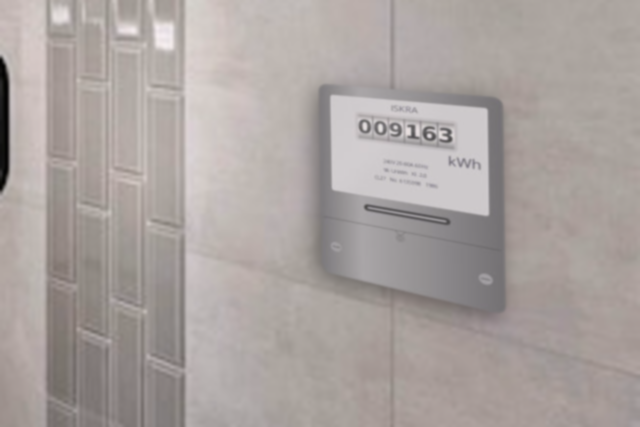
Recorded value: {"value": 9163, "unit": "kWh"}
